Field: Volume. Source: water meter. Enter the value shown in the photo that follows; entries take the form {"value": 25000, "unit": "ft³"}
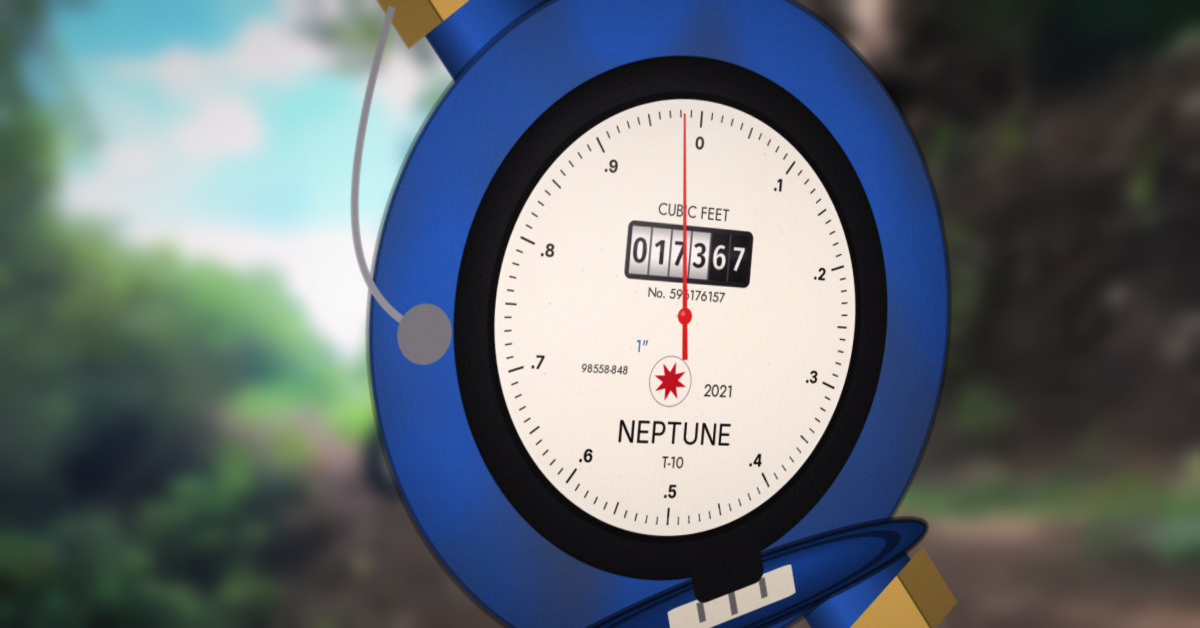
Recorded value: {"value": 17366.98, "unit": "ft³"}
